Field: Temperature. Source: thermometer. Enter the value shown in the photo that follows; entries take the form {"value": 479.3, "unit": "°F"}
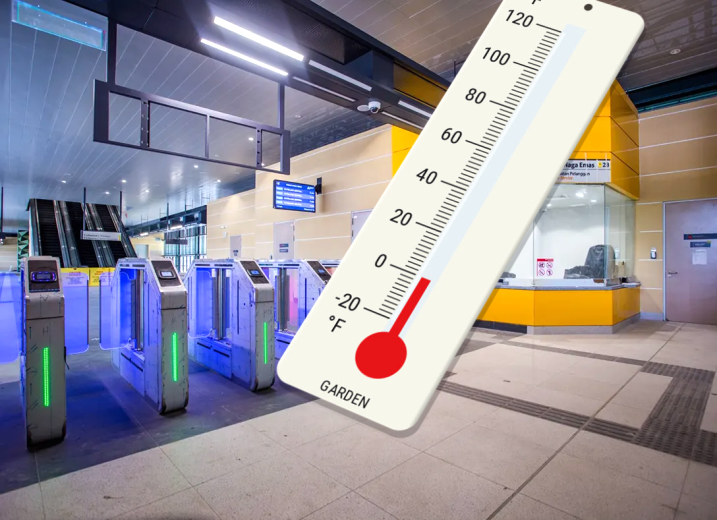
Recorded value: {"value": 0, "unit": "°F"}
